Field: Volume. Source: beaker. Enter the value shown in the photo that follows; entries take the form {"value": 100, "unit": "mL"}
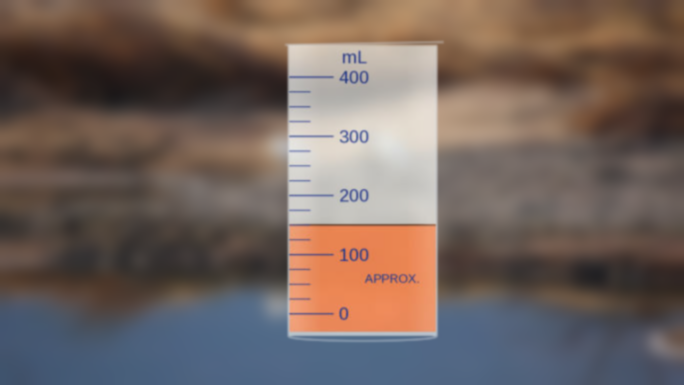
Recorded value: {"value": 150, "unit": "mL"}
